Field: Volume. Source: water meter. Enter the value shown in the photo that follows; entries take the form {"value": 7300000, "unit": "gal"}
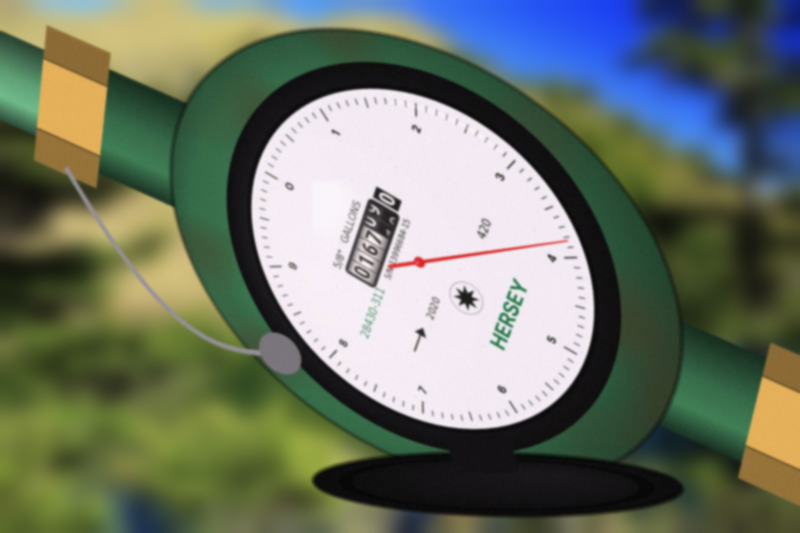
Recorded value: {"value": 167093.8, "unit": "gal"}
